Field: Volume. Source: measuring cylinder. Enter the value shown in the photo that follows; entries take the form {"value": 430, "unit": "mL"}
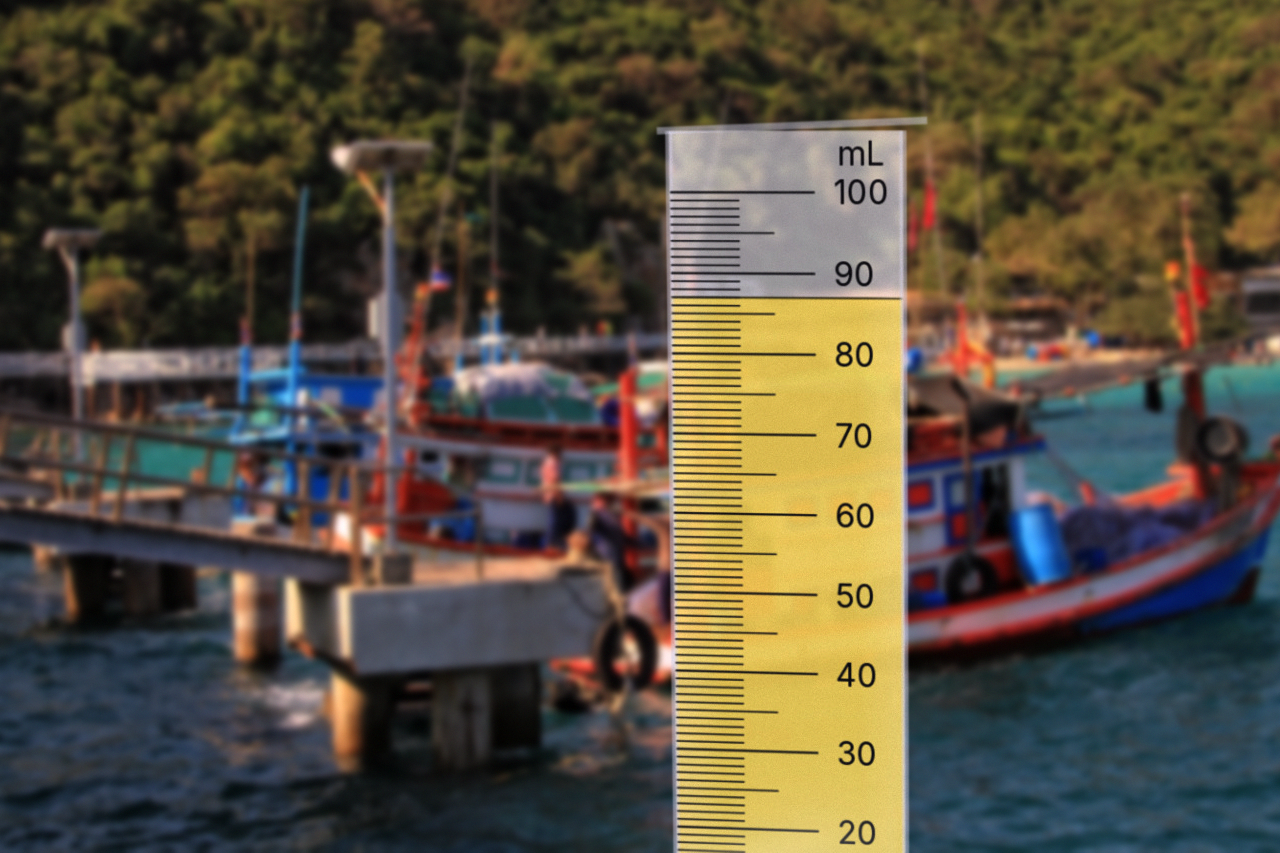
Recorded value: {"value": 87, "unit": "mL"}
